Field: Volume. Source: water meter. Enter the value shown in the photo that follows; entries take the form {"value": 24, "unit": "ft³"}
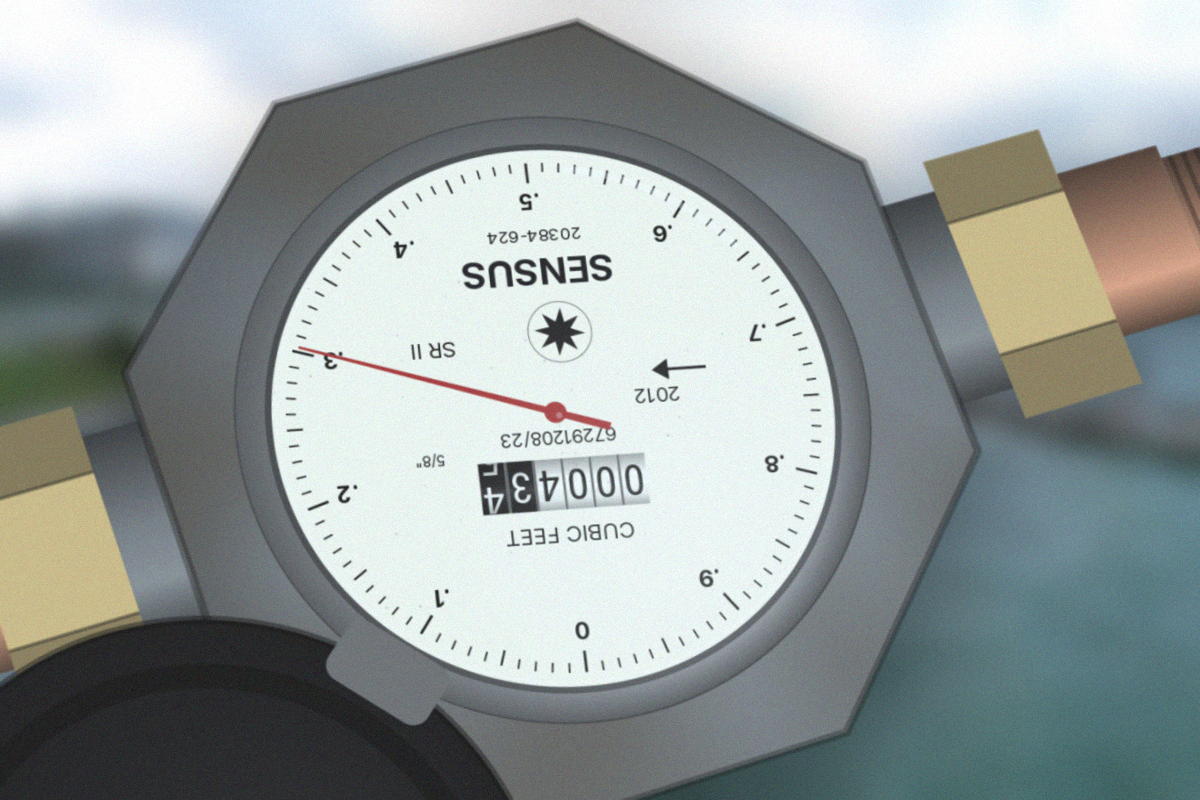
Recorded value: {"value": 434.30, "unit": "ft³"}
